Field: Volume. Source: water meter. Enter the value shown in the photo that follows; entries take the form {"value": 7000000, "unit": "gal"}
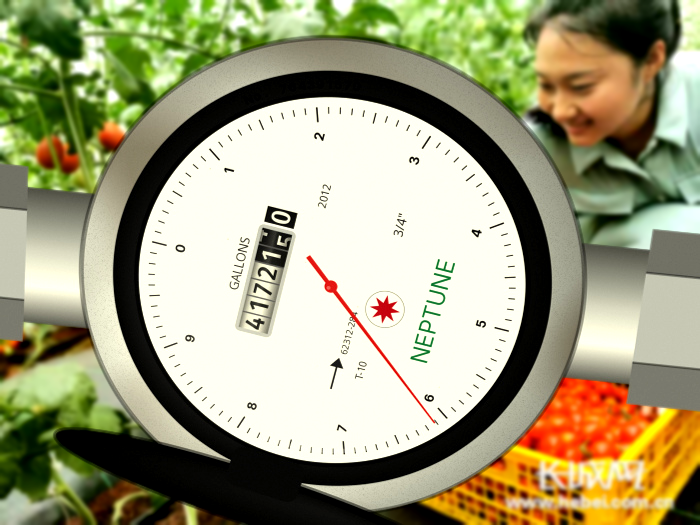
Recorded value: {"value": 4172146.1, "unit": "gal"}
